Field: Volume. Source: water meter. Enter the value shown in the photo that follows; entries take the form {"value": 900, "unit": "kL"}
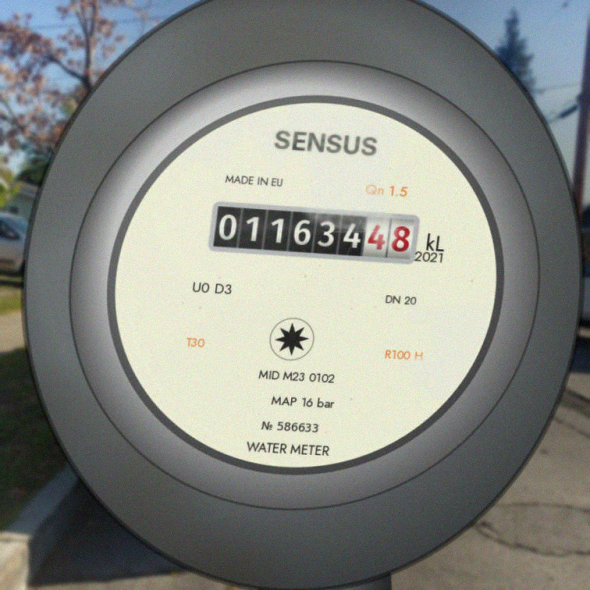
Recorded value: {"value": 11634.48, "unit": "kL"}
